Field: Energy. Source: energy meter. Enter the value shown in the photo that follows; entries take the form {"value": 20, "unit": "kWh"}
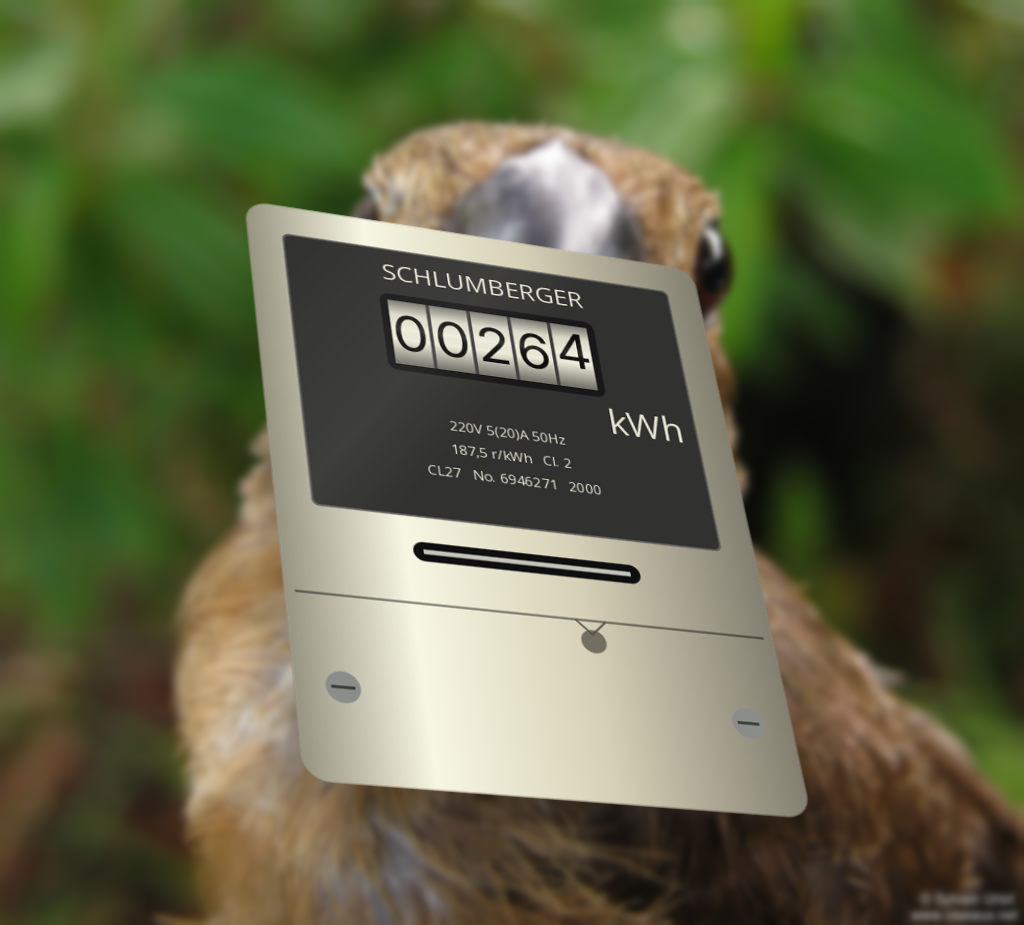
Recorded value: {"value": 264, "unit": "kWh"}
